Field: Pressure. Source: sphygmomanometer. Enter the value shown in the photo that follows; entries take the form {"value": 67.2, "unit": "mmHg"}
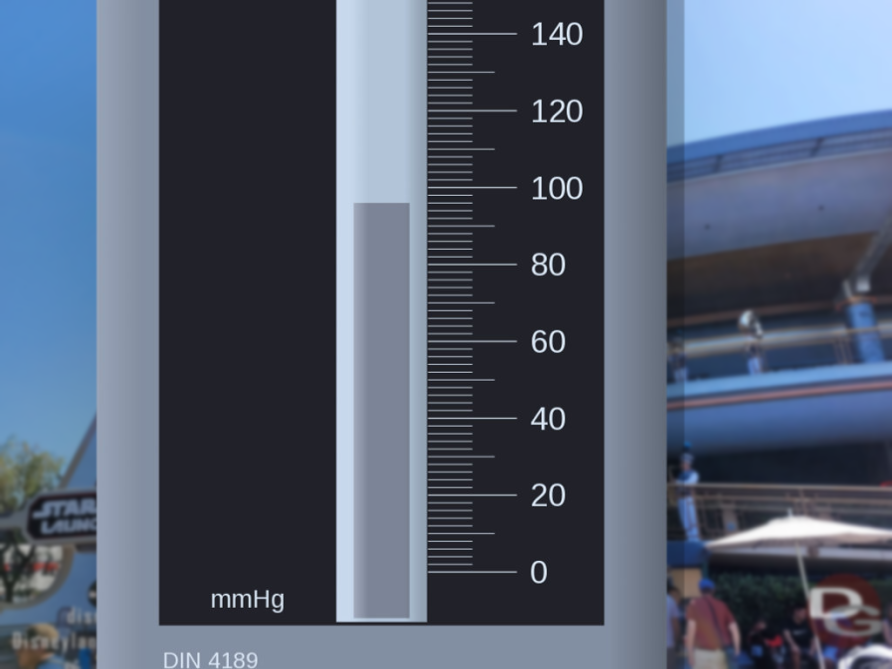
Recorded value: {"value": 96, "unit": "mmHg"}
